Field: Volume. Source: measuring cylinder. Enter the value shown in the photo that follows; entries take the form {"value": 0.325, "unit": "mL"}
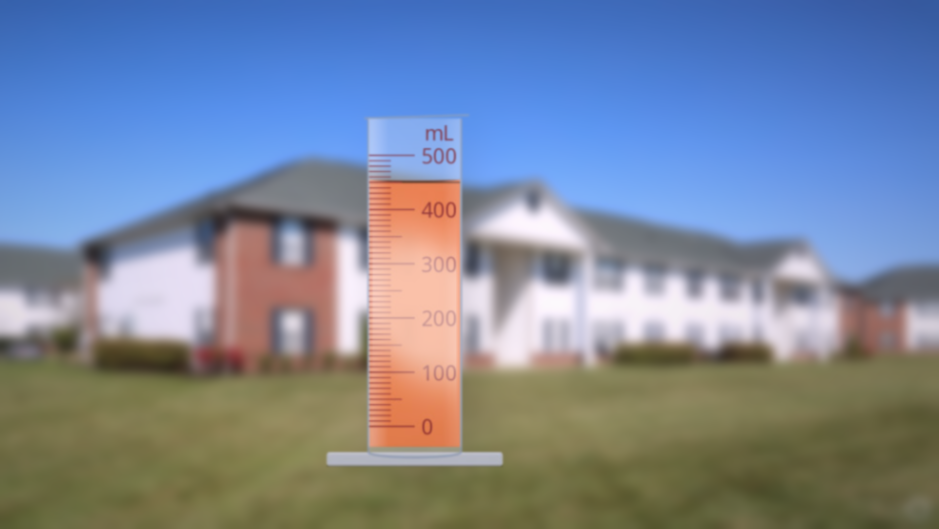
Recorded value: {"value": 450, "unit": "mL"}
